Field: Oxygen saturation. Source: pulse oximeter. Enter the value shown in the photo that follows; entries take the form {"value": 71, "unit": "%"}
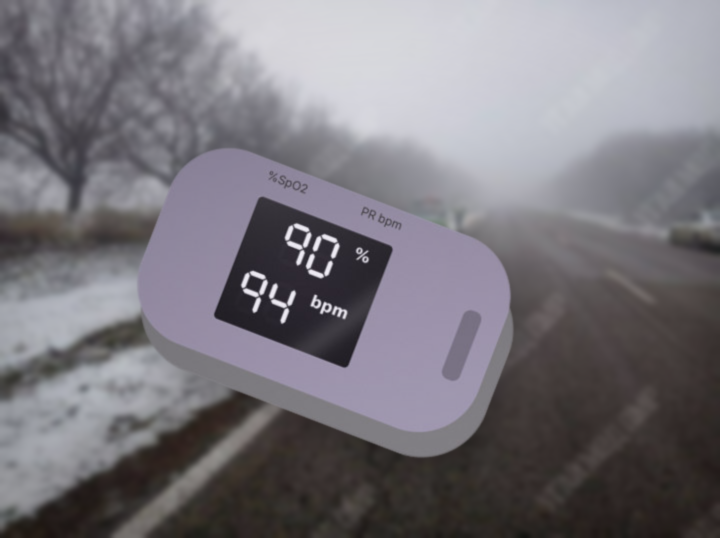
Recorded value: {"value": 90, "unit": "%"}
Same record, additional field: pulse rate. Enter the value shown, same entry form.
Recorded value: {"value": 94, "unit": "bpm"}
